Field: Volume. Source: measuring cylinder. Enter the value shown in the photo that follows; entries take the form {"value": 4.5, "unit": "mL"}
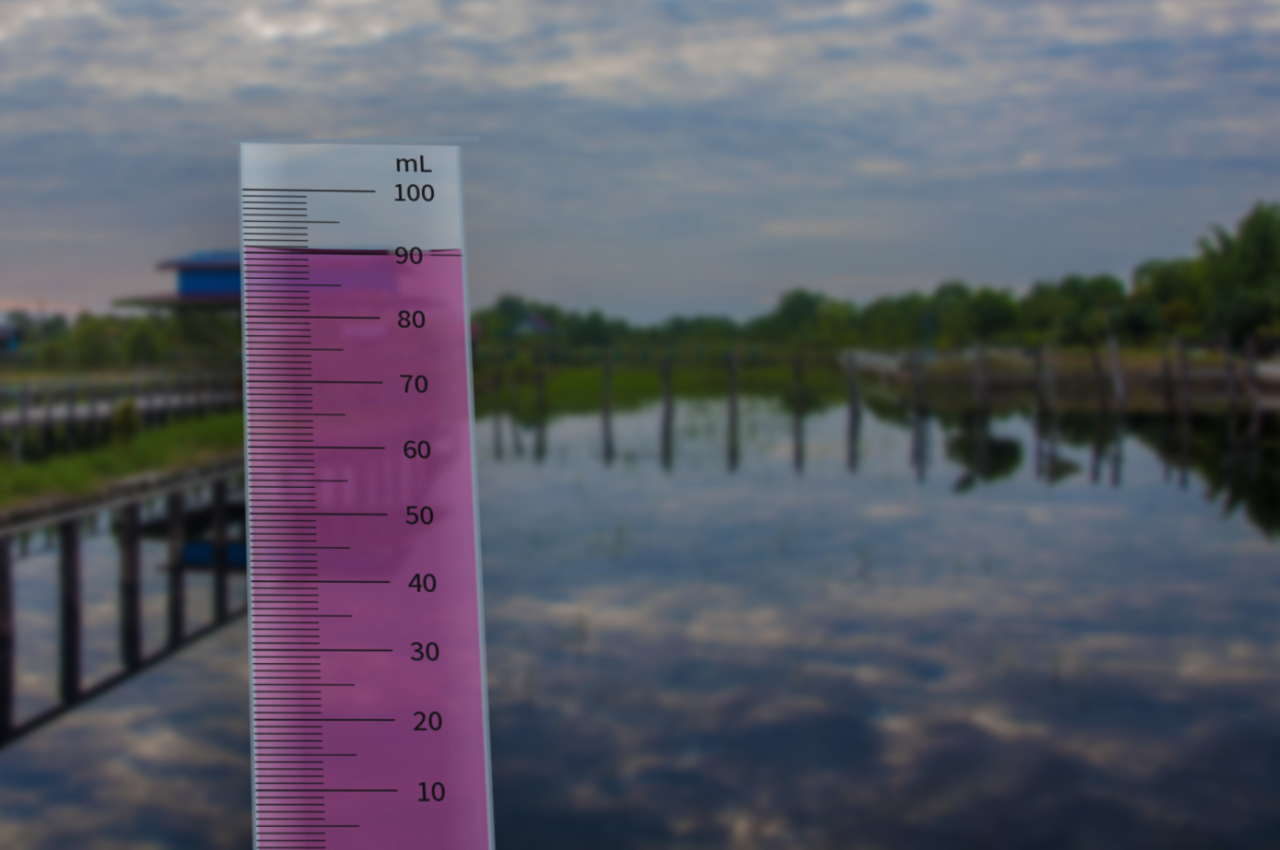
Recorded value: {"value": 90, "unit": "mL"}
